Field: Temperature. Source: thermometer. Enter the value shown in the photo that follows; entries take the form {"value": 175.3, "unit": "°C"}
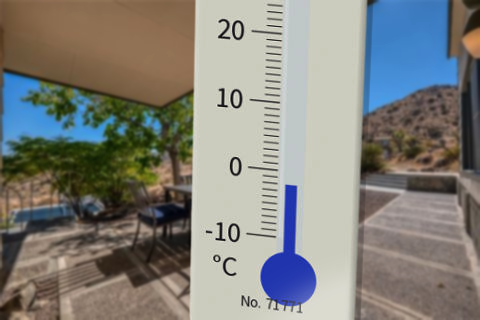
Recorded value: {"value": -2, "unit": "°C"}
